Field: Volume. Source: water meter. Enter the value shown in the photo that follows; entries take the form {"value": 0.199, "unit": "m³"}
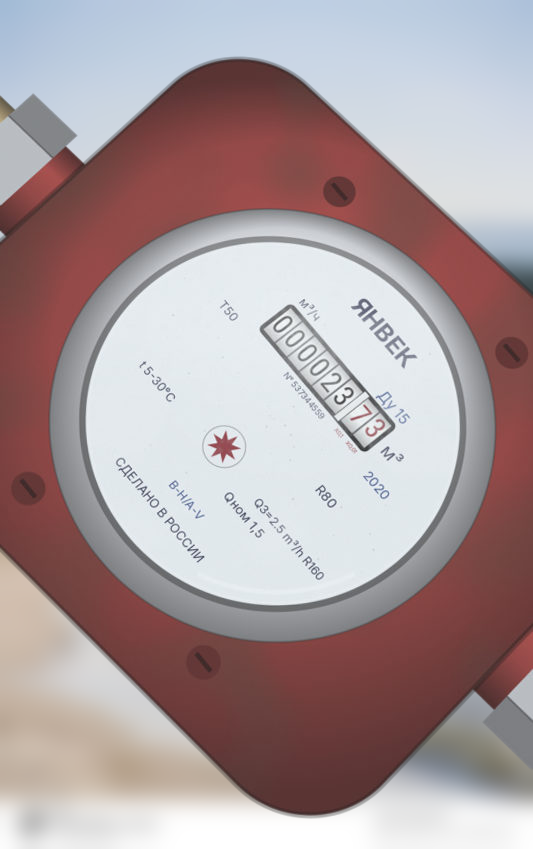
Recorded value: {"value": 23.73, "unit": "m³"}
